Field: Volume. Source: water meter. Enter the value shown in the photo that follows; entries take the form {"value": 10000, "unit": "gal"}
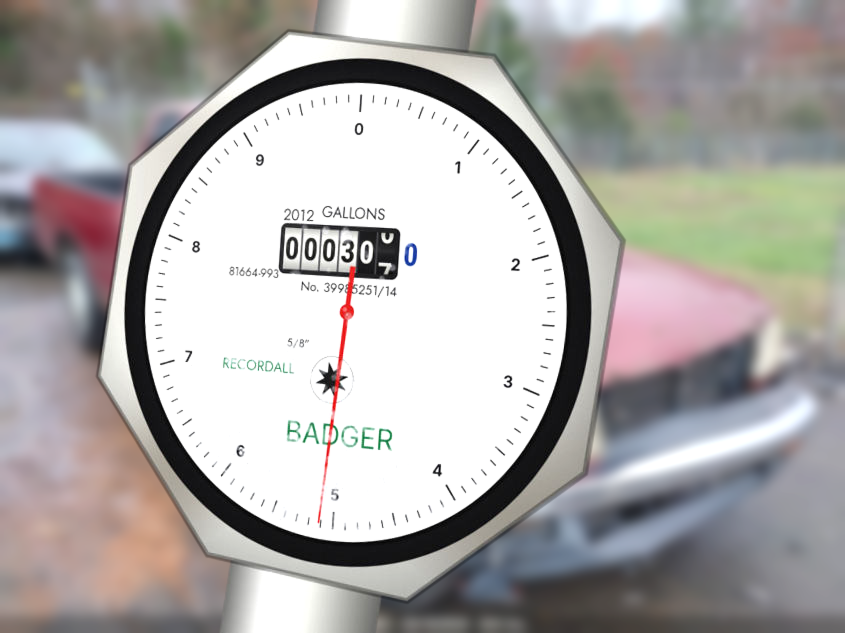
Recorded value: {"value": 3065.1, "unit": "gal"}
